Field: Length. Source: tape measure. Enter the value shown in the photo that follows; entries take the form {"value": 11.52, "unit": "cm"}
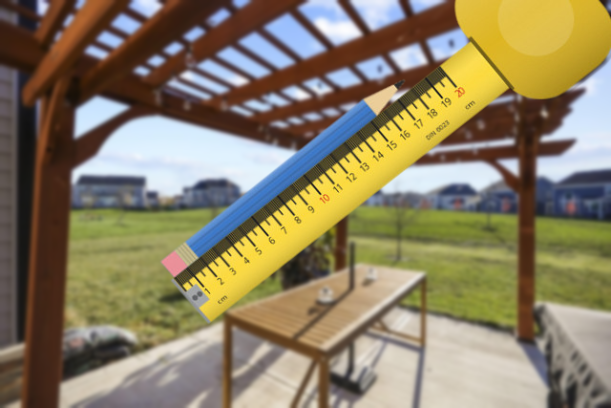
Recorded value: {"value": 18, "unit": "cm"}
